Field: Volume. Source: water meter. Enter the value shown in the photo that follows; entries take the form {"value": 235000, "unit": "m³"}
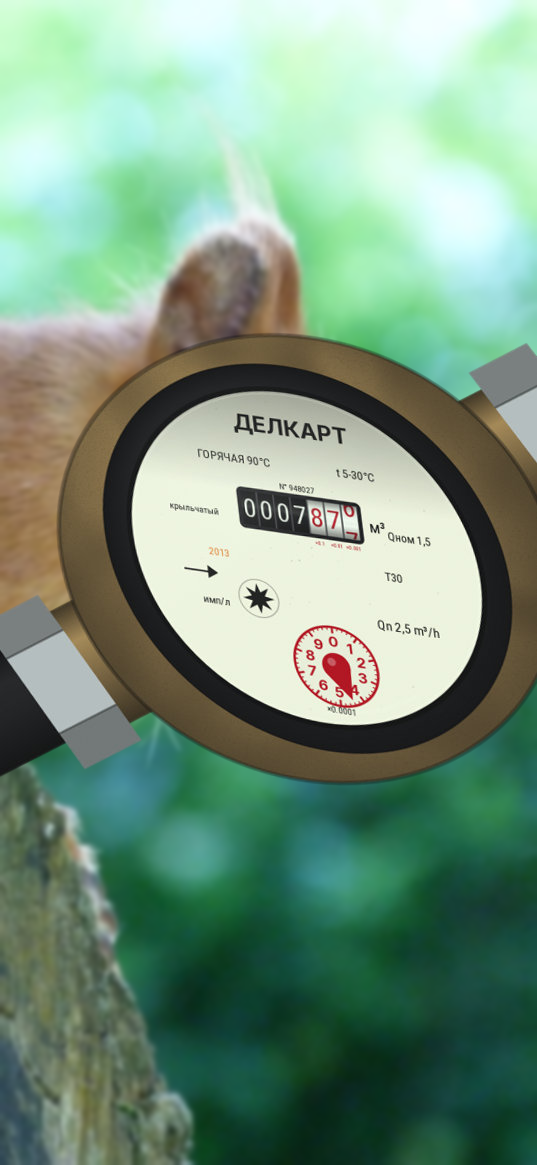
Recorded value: {"value": 7.8764, "unit": "m³"}
